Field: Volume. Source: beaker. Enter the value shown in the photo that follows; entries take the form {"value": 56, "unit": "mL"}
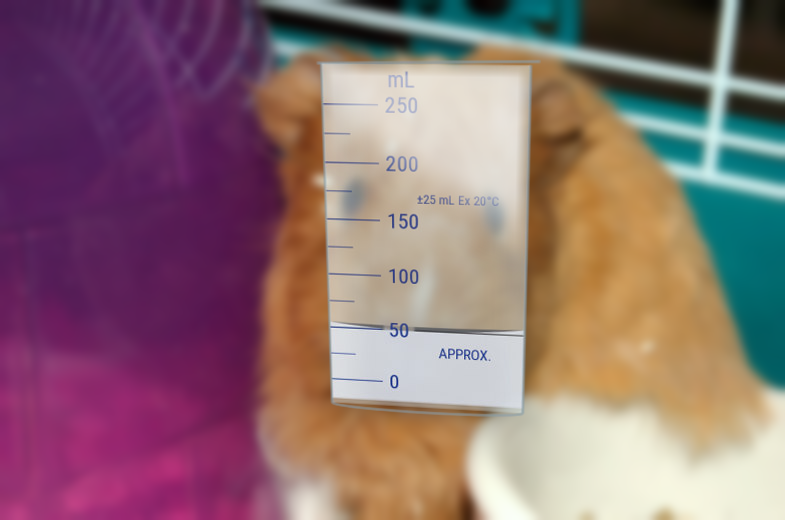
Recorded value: {"value": 50, "unit": "mL"}
